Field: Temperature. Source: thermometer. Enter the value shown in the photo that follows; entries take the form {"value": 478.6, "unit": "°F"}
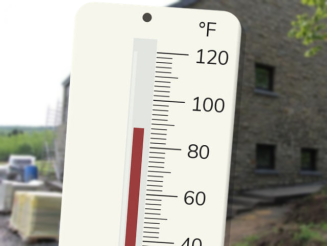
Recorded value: {"value": 88, "unit": "°F"}
